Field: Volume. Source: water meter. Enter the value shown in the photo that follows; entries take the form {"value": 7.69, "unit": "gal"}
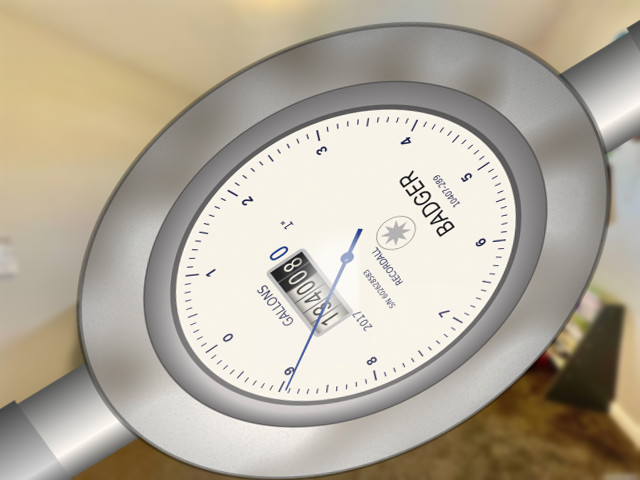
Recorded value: {"value": 1340078.9, "unit": "gal"}
